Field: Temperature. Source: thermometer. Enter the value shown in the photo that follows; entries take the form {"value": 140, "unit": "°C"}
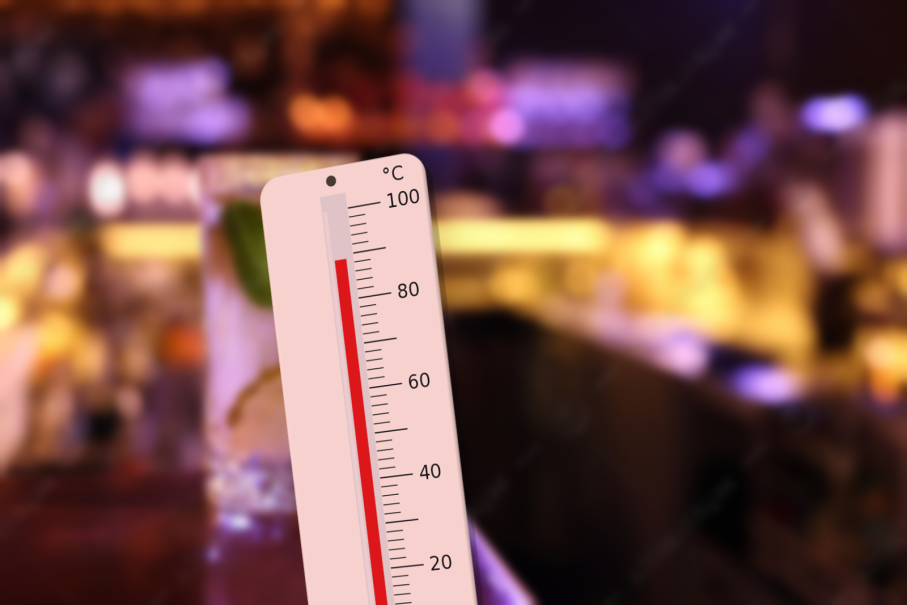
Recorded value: {"value": 89, "unit": "°C"}
